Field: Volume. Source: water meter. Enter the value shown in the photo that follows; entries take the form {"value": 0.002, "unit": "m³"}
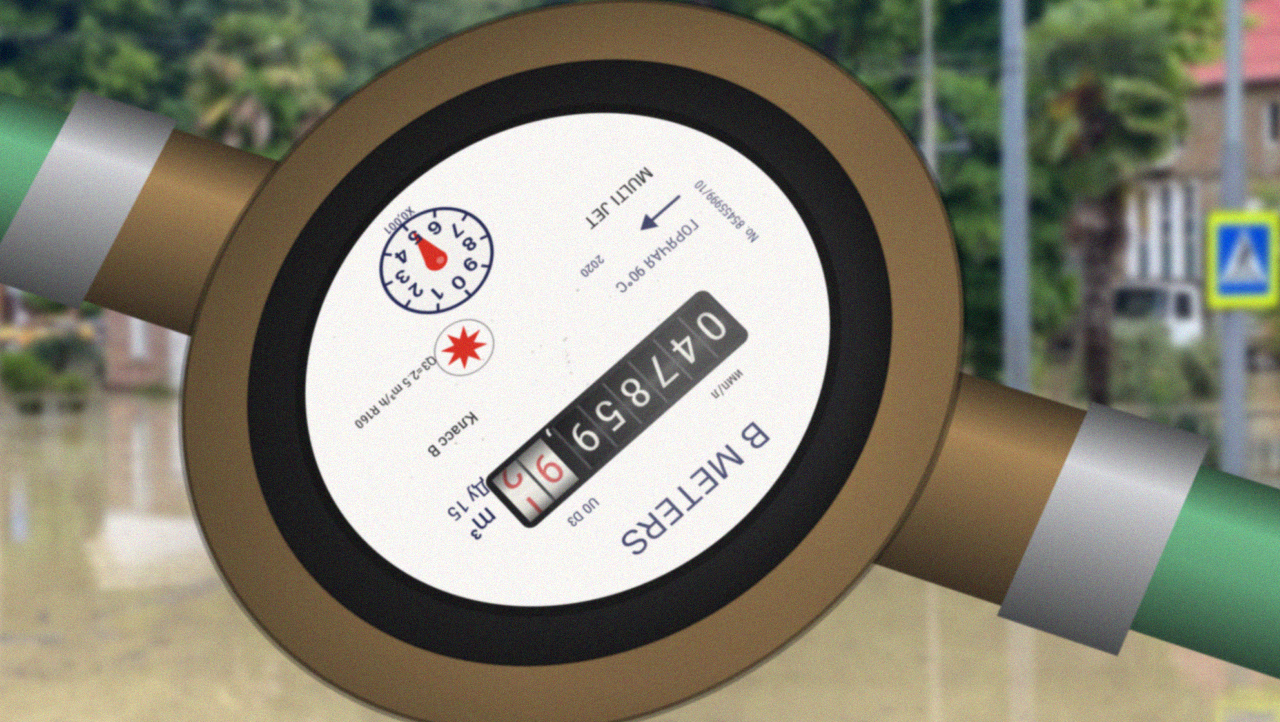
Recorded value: {"value": 47859.915, "unit": "m³"}
